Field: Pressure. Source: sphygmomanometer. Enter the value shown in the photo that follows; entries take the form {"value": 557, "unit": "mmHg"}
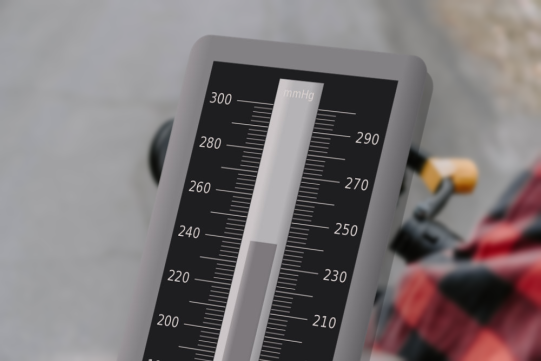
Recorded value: {"value": 240, "unit": "mmHg"}
